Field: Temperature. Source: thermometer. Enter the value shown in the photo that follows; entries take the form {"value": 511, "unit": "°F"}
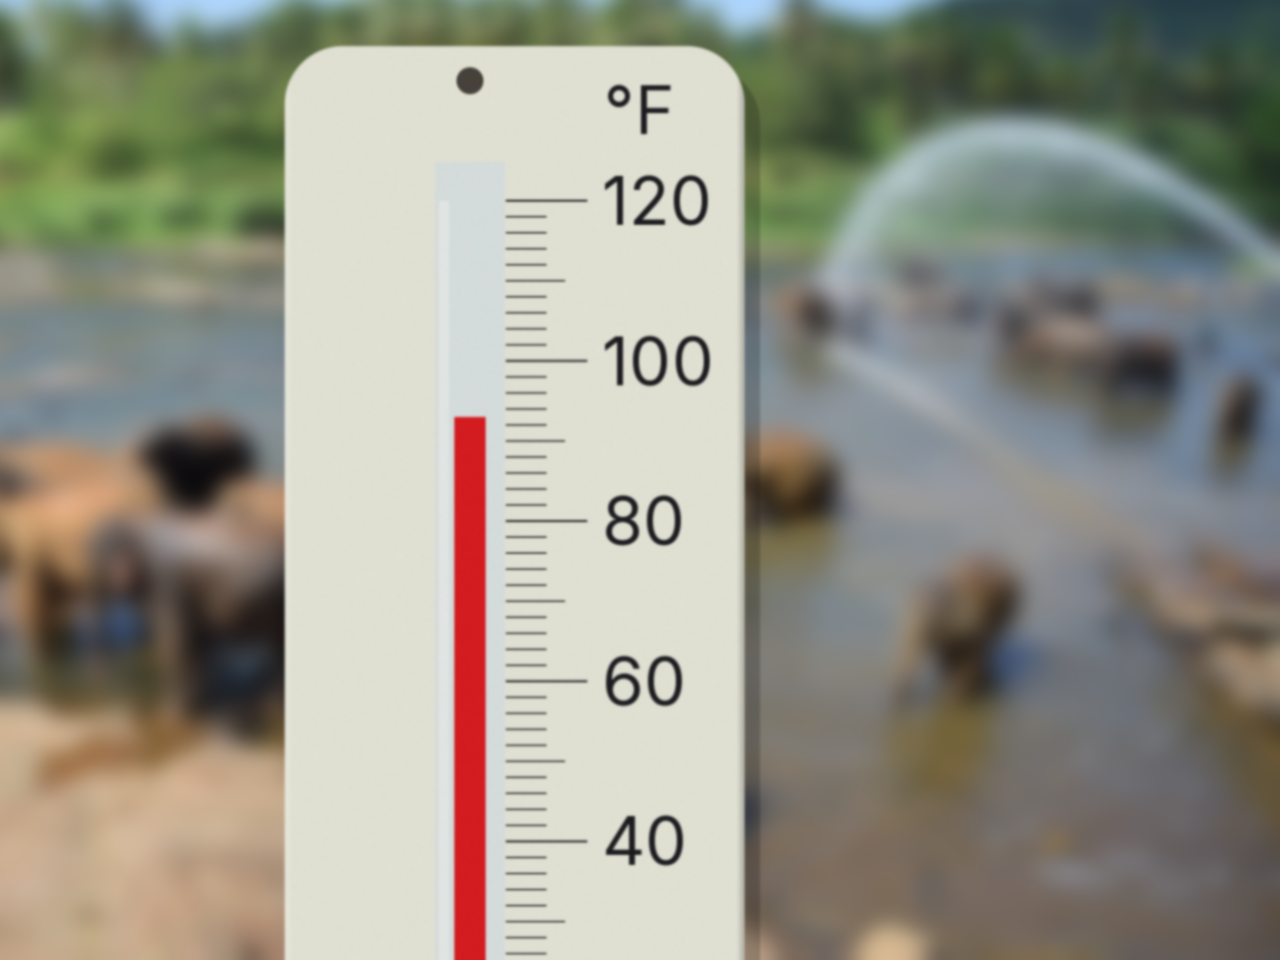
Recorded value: {"value": 93, "unit": "°F"}
